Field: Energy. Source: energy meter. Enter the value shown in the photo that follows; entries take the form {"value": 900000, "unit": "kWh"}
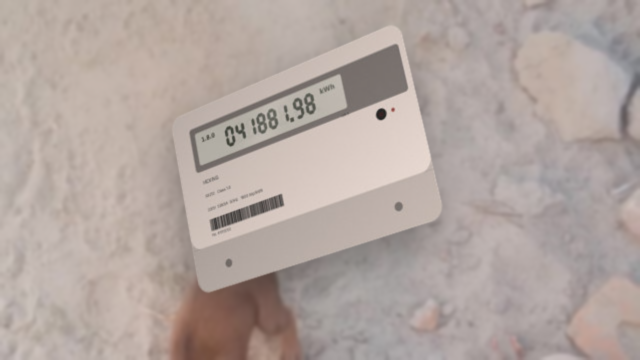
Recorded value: {"value": 41881.98, "unit": "kWh"}
